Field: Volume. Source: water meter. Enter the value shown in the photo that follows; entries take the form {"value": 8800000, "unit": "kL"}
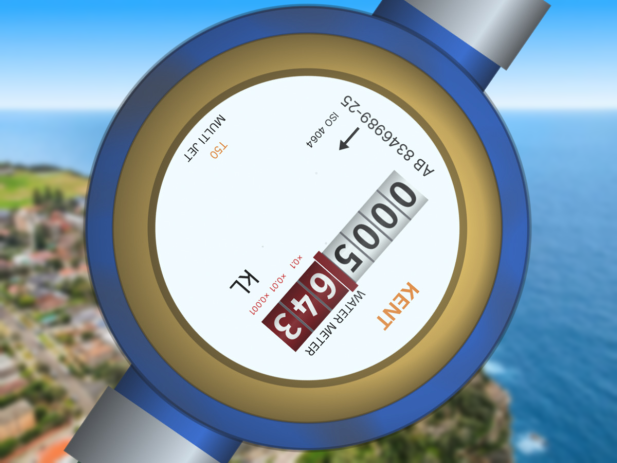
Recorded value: {"value": 5.643, "unit": "kL"}
